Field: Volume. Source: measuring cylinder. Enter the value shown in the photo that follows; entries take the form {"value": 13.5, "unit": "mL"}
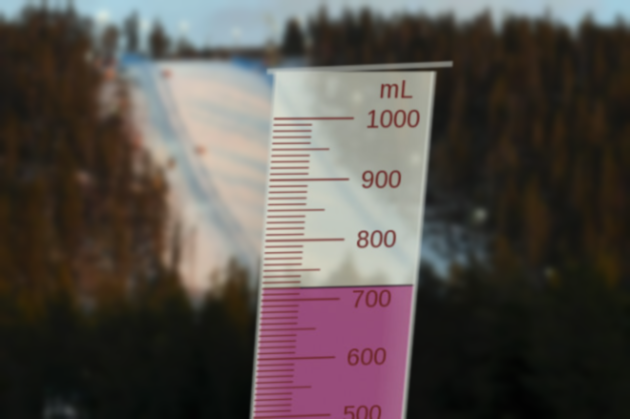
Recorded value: {"value": 720, "unit": "mL"}
